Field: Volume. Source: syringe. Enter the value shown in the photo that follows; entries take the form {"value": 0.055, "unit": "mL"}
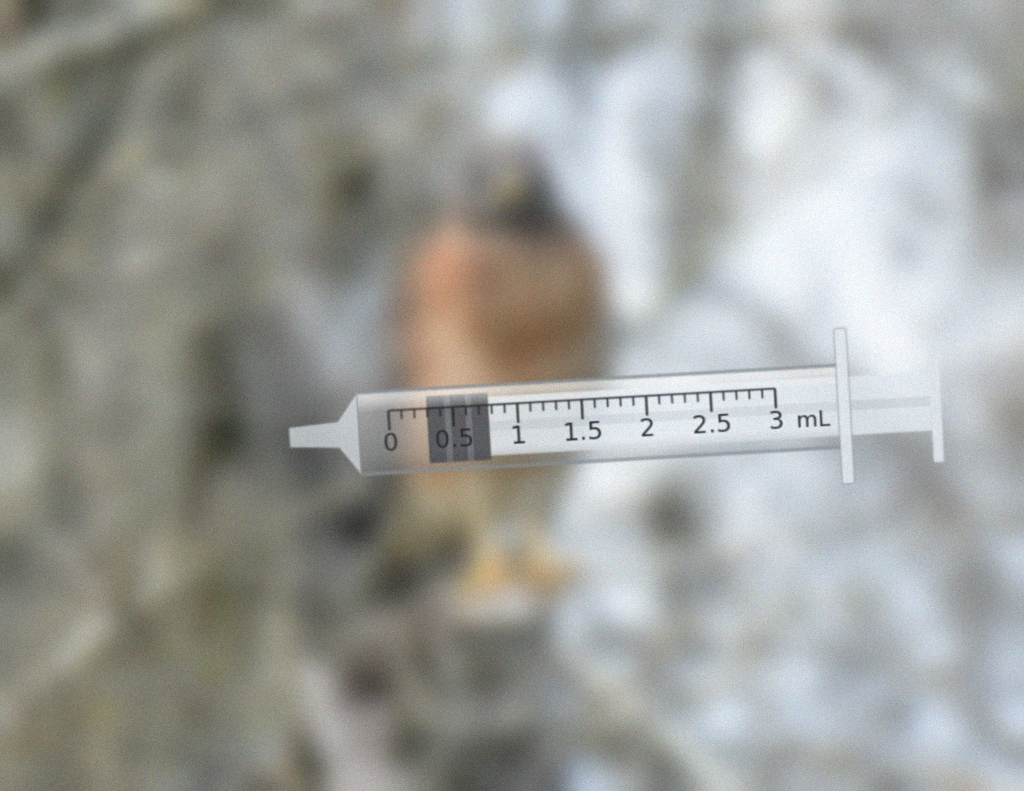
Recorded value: {"value": 0.3, "unit": "mL"}
